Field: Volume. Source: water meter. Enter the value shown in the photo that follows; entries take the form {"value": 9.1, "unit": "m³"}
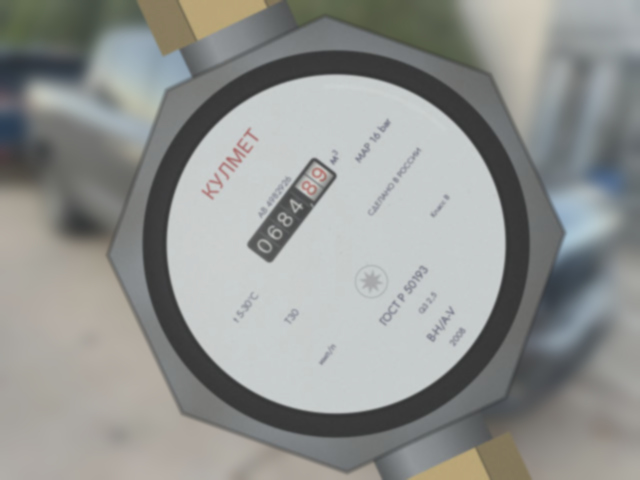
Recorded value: {"value": 684.89, "unit": "m³"}
